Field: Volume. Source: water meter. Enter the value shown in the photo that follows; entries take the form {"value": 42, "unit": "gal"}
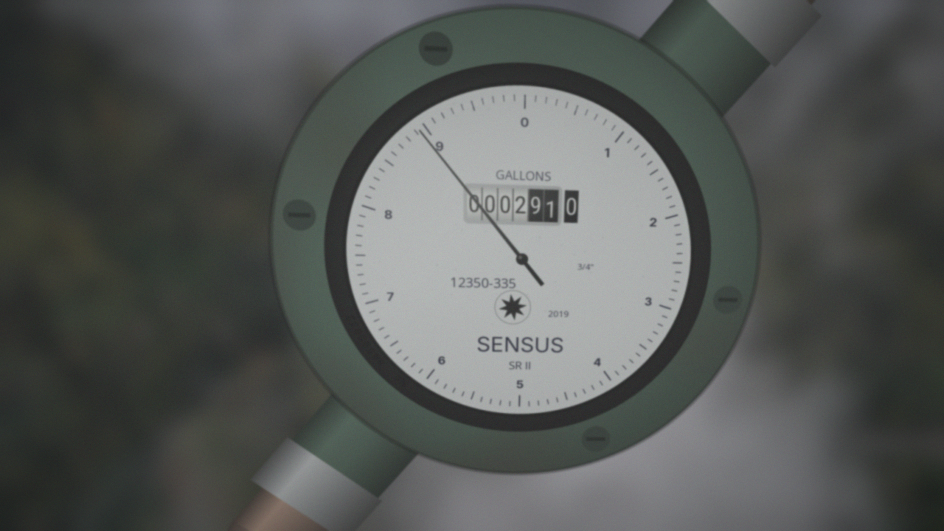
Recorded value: {"value": 2908.9, "unit": "gal"}
